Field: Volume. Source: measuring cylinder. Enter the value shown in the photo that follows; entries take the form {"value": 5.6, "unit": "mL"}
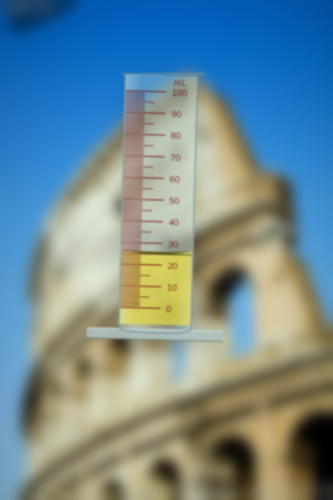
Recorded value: {"value": 25, "unit": "mL"}
